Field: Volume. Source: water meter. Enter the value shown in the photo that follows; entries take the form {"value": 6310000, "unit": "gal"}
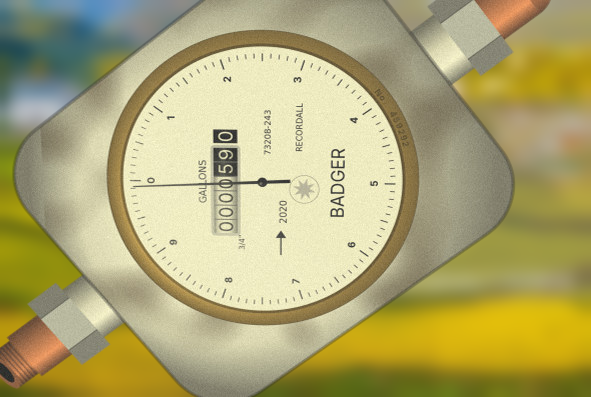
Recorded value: {"value": 589.9, "unit": "gal"}
